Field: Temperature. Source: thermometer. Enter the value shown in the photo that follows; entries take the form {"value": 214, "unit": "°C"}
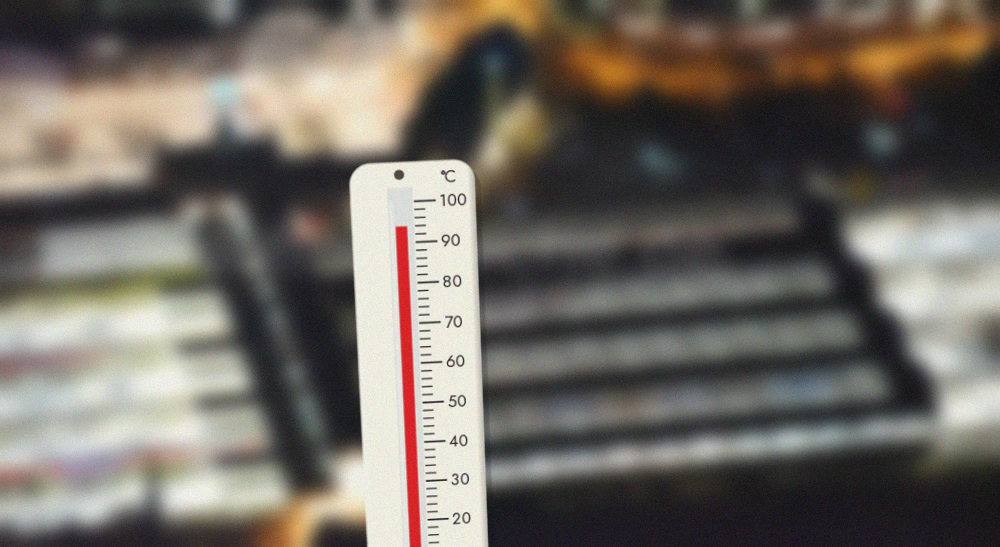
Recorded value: {"value": 94, "unit": "°C"}
